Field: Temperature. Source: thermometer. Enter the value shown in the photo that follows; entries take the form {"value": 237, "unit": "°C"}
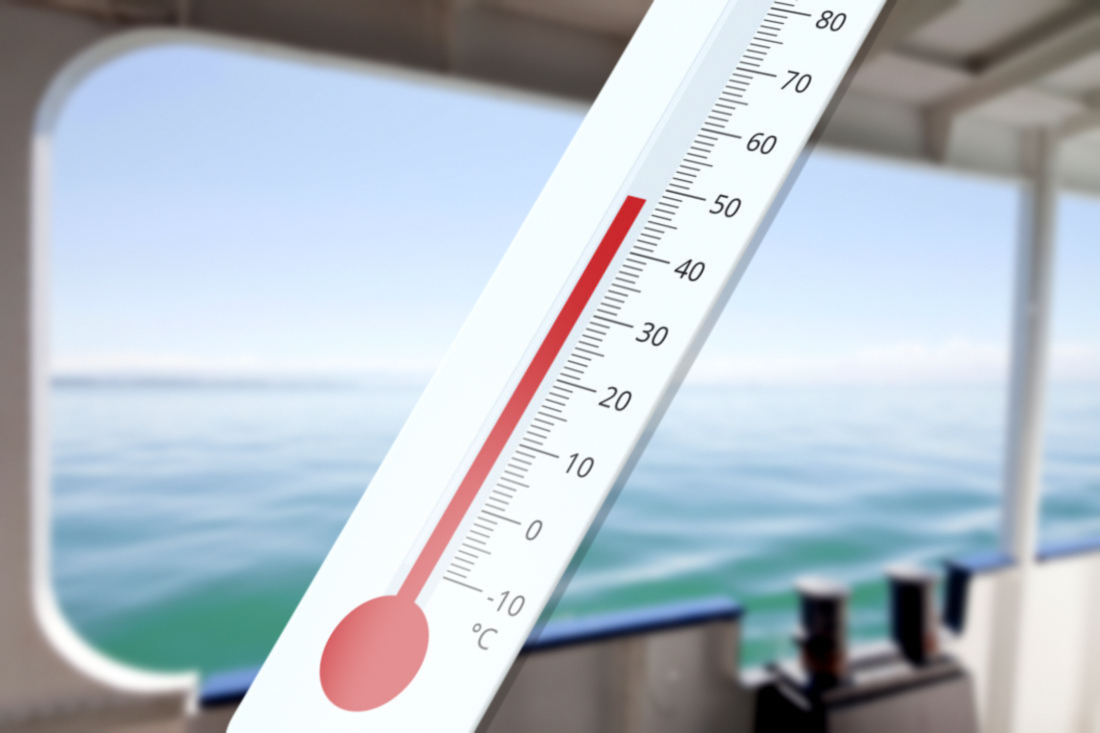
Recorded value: {"value": 48, "unit": "°C"}
